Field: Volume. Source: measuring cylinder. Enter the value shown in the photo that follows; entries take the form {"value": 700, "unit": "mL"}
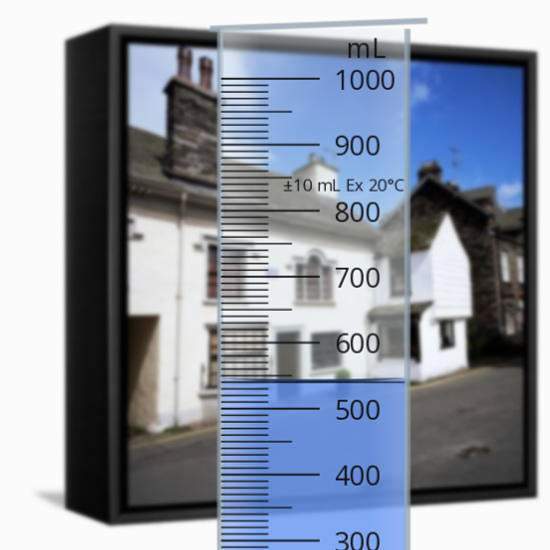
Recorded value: {"value": 540, "unit": "mL"}
